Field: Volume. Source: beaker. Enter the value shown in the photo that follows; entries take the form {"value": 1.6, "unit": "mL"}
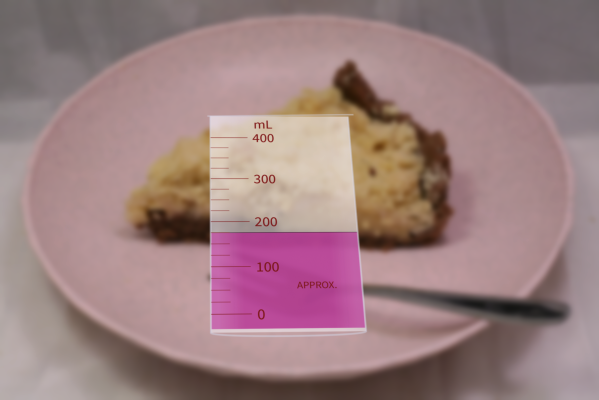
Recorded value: {"value": 175, "unit": "mL"}
